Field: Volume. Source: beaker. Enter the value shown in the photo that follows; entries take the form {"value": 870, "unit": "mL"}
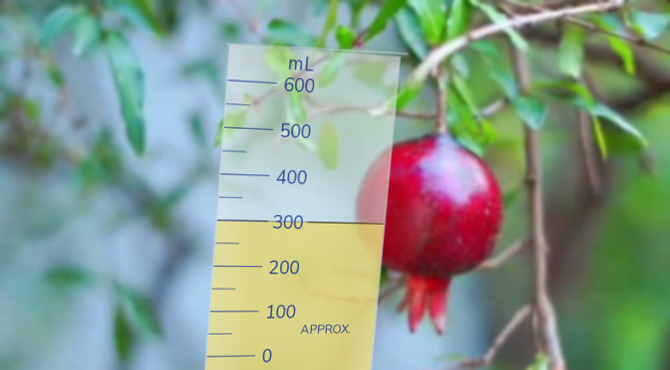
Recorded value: {"value": 300, "unit": "mL"}
